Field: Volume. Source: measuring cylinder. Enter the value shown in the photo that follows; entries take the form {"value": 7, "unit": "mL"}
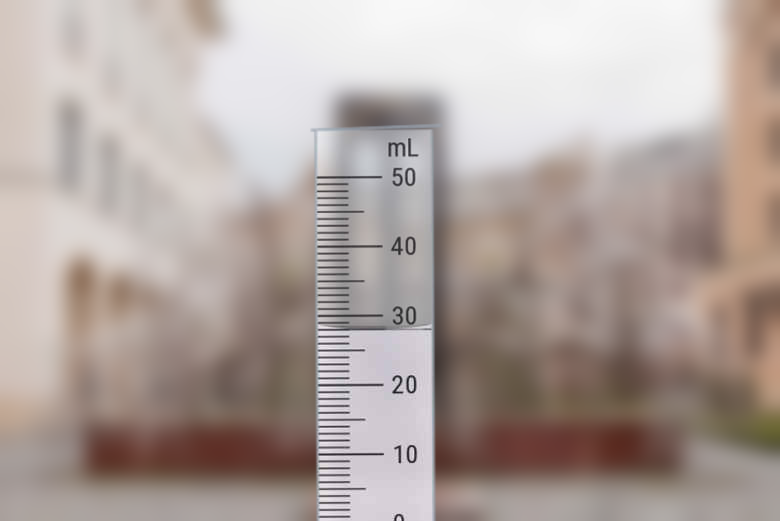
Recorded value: {"value": 28, "unit": "mL"}
